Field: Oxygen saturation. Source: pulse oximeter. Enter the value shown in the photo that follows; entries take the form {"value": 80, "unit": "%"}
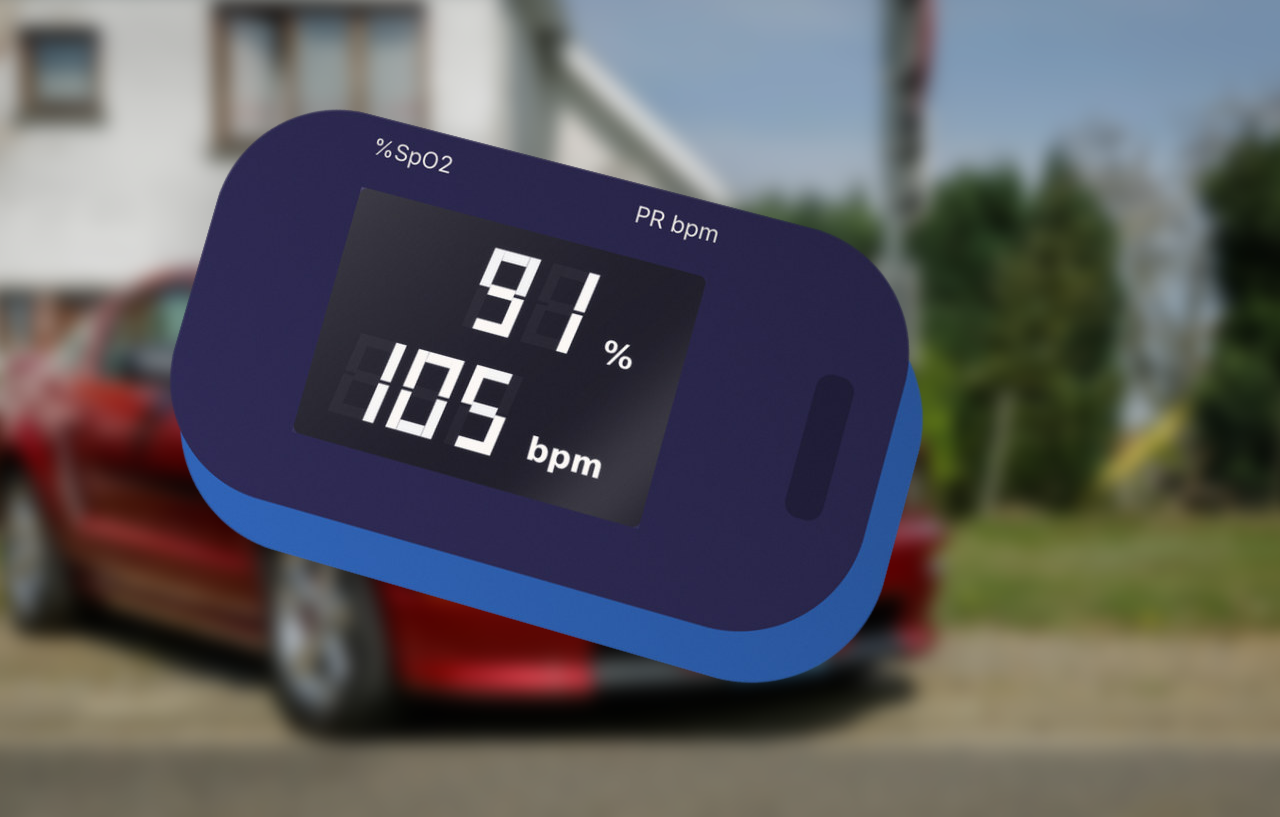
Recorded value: {"value": 91, "unit": "%"}
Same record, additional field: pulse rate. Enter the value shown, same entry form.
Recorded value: {"value": 105, "unit": "bpm"}
